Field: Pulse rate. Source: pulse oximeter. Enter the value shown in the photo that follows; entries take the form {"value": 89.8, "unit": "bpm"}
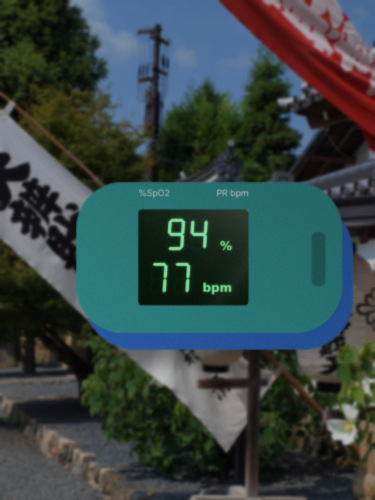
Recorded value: {"value": 77, "unit": "bpm"}
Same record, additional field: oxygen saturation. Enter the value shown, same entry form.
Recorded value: {"value": 94, "unit": "%"}
